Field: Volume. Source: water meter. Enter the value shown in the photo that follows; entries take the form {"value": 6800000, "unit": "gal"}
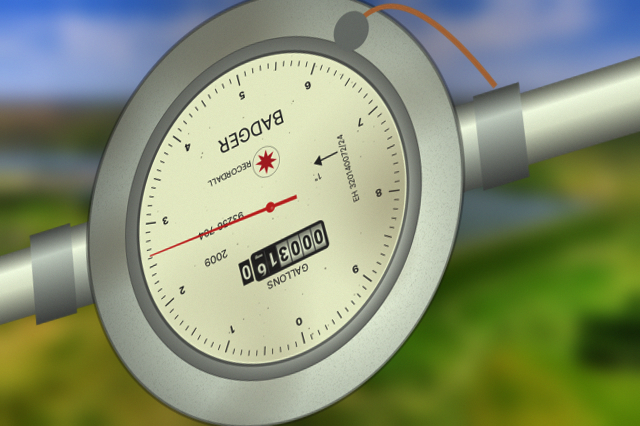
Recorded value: {"value": 3162.6, "unit": "gal"}
